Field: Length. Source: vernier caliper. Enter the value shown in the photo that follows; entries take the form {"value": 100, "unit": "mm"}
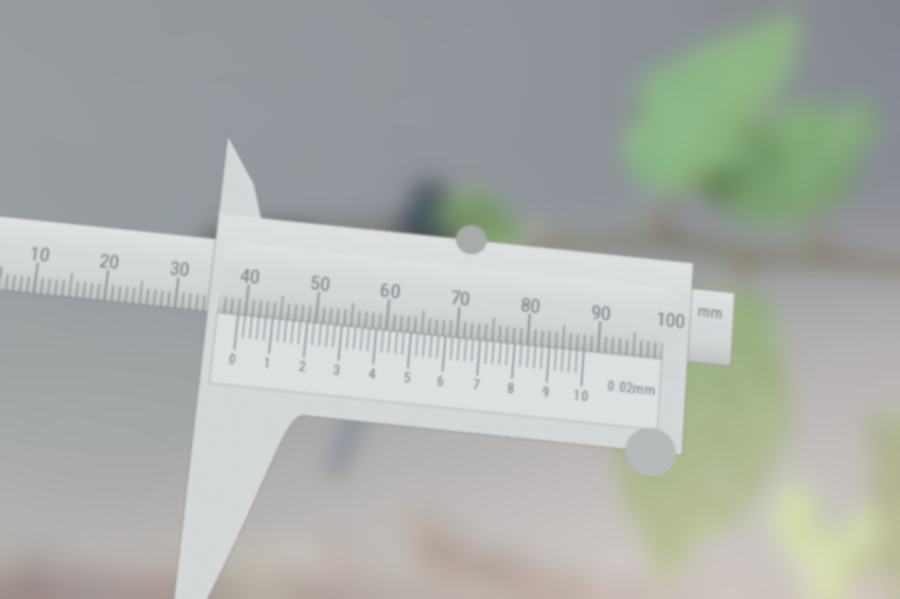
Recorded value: {"value": 39.0, "unit": "mm"}
